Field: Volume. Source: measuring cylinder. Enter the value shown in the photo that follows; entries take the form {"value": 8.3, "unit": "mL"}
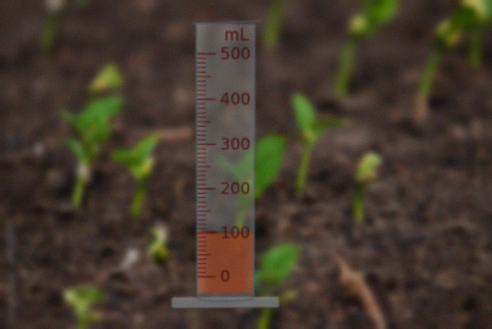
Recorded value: {"value": 100, "unit": "mL"}
